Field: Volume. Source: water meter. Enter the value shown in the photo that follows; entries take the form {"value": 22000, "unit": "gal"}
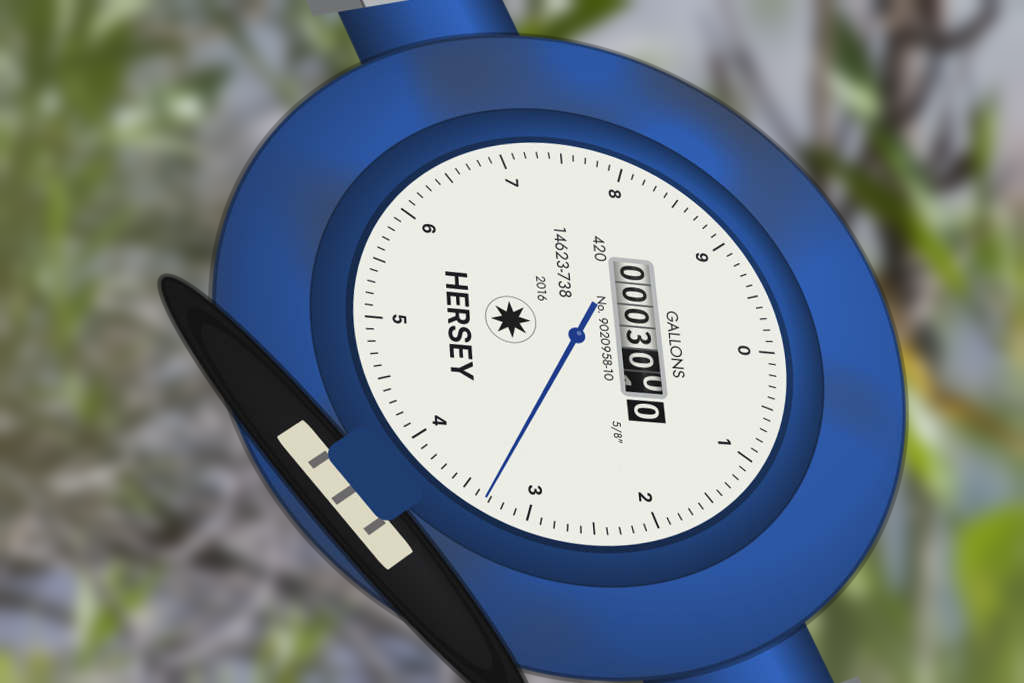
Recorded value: {"value": 3003.3, "unit": "gal"}
